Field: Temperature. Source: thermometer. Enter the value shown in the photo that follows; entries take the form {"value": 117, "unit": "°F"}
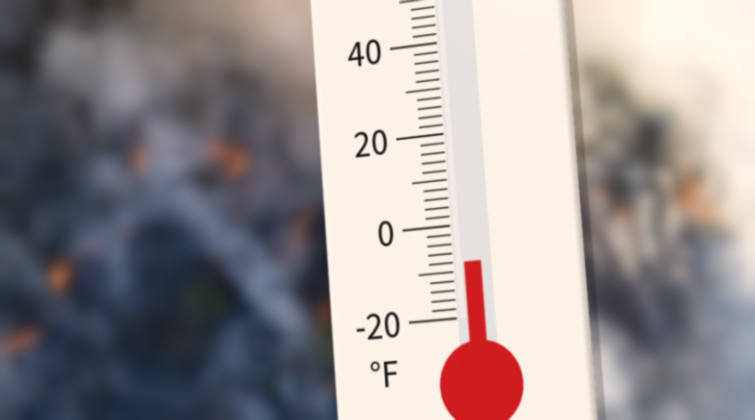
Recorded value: {"value": -8, "unit": "°F"}
